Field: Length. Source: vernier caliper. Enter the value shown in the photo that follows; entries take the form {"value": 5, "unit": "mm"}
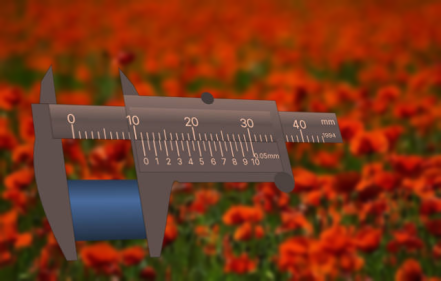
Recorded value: {"value": 11.0, "unit": "mm"}
